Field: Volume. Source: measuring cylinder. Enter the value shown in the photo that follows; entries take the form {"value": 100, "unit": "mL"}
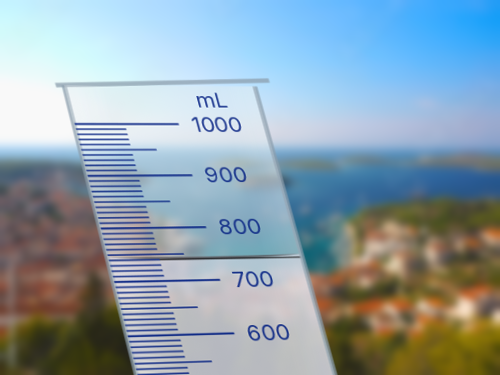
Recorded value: {"value": 740, "unit": "mL"}
